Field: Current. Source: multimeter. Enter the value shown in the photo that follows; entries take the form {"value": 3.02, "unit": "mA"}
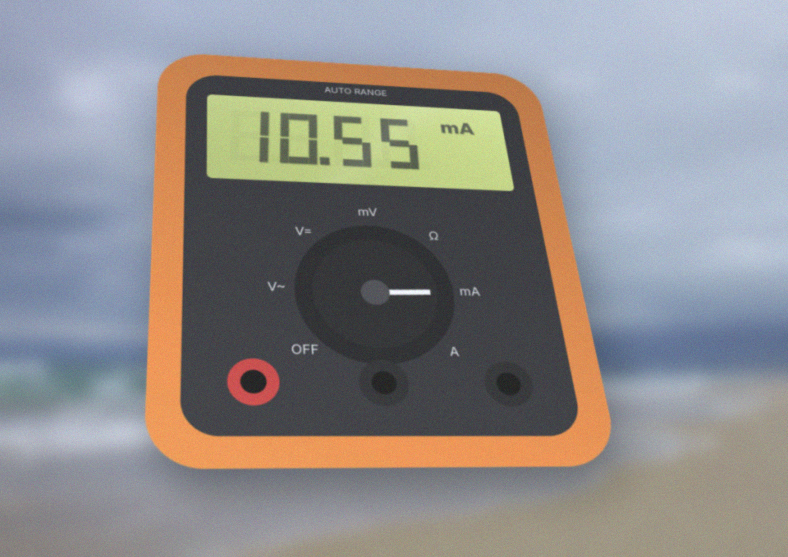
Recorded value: {"value": 10.55, "unit": "mA"}
